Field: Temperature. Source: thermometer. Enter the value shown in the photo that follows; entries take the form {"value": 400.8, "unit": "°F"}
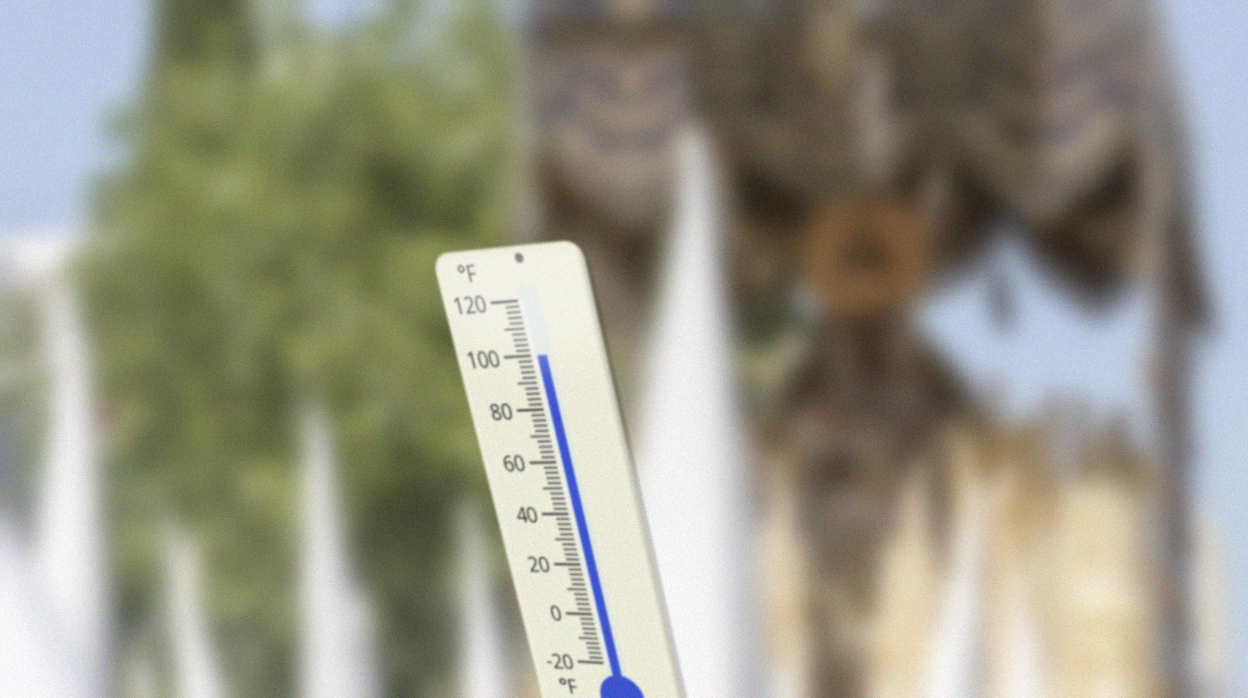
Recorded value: {"value": 100, "unit": "°F"}
